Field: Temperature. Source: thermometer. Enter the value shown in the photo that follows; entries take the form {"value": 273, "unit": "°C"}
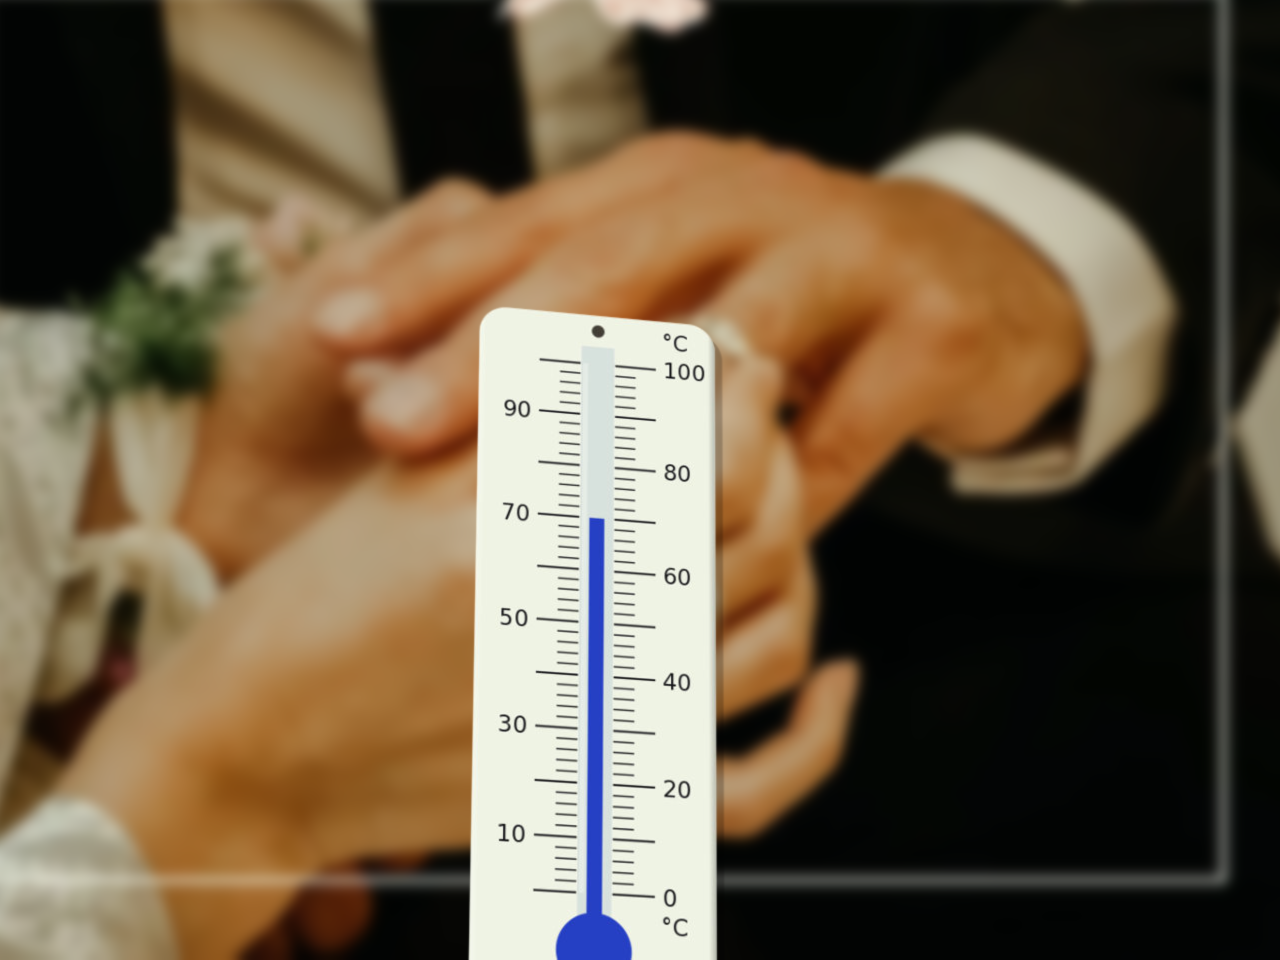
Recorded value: {"value": 70, "unit": "°C"}
